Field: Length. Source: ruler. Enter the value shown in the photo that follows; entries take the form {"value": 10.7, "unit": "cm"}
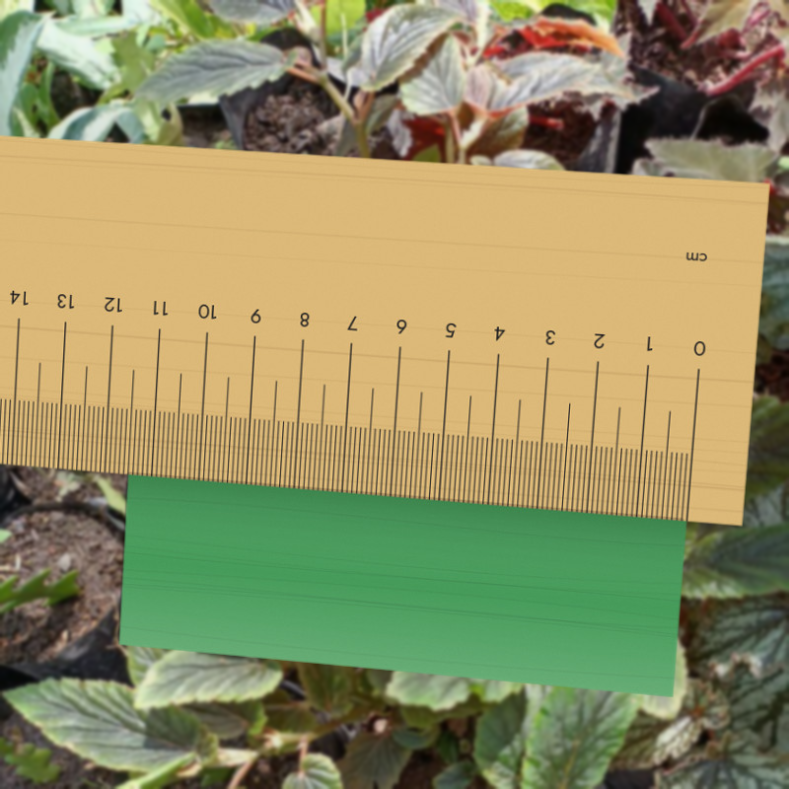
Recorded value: {"value": 11.5, "unit": "cm"}
